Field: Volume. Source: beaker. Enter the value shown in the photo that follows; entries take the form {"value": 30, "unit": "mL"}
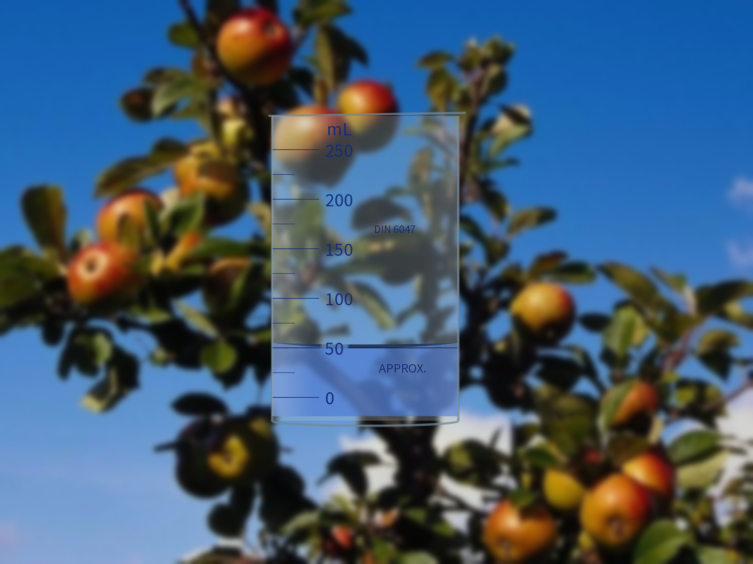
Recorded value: {"value": 50, "unit": "mL"}
